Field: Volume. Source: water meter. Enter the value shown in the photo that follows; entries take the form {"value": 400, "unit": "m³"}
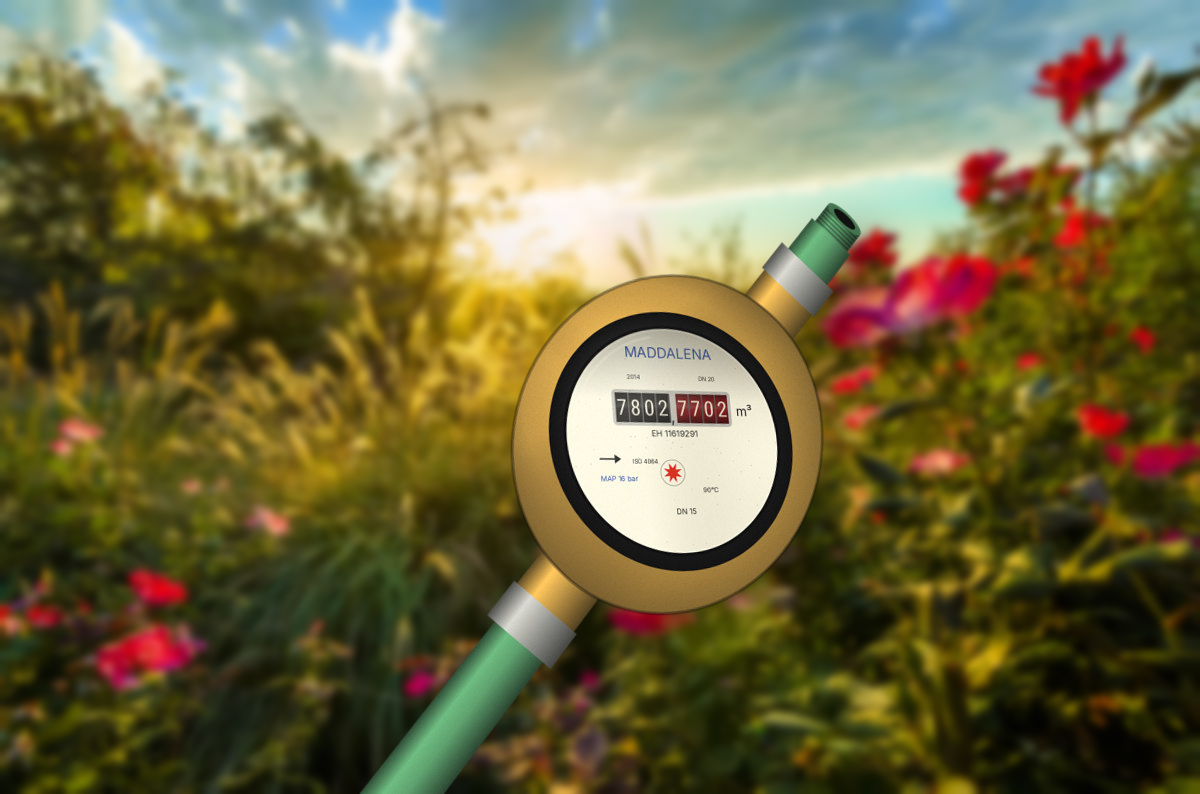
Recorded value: {"value": 7802.7702, "unit": "m³"}
